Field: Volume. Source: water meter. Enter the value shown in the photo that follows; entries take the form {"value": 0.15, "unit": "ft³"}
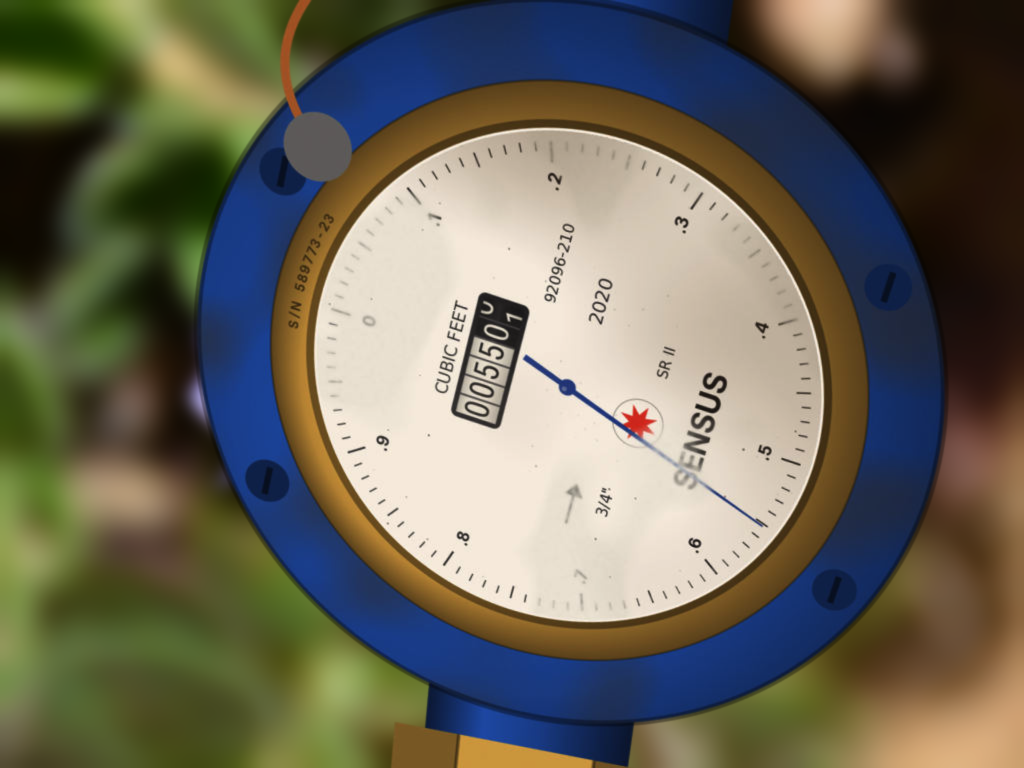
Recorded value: {"value": 5500.55, "unit": "ft³"}
